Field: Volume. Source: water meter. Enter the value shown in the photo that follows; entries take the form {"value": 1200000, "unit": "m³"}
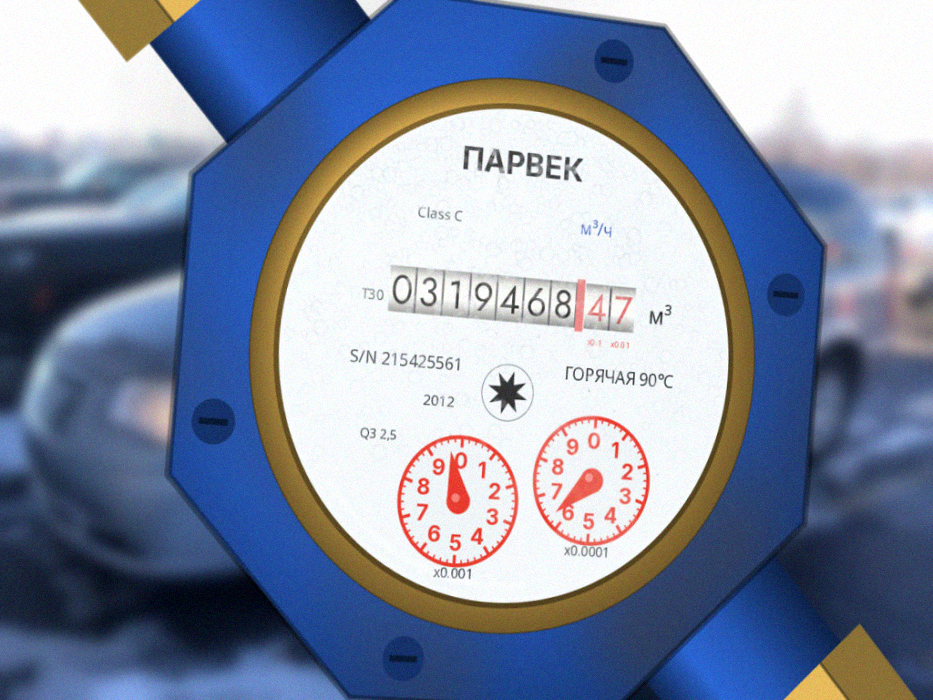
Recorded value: {"value": 319468.4696, "unit": "m³"}
